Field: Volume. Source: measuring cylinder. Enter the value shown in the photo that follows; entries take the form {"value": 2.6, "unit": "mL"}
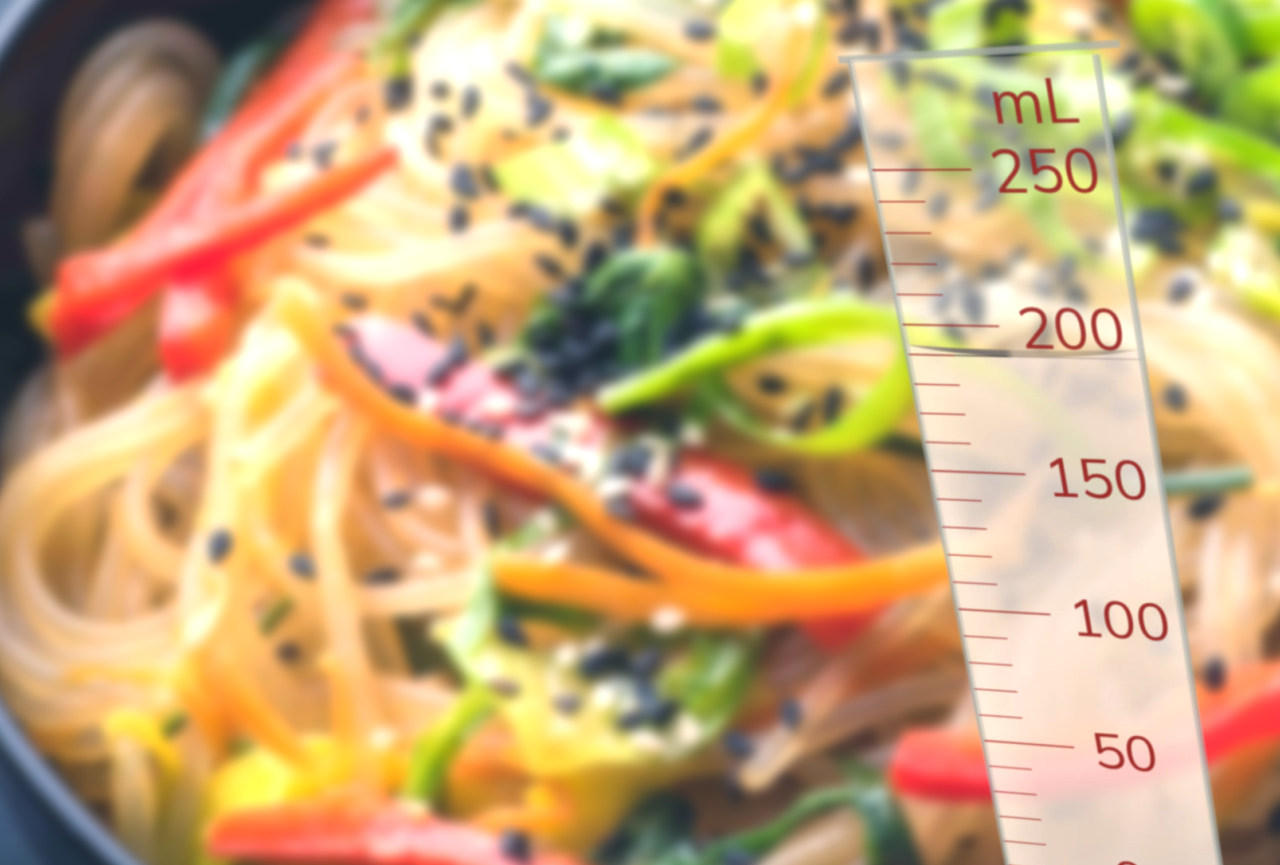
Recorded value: {"value": 190, "unit": "mL"}
